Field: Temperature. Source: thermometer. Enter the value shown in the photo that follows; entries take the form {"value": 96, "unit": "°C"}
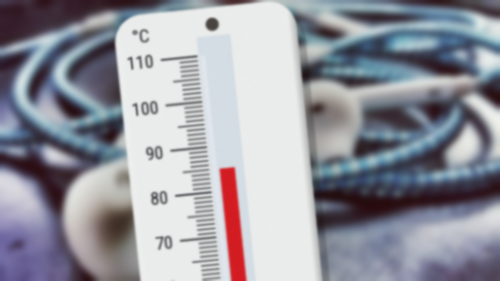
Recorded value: {"value": 85, "unit": "°C"}
